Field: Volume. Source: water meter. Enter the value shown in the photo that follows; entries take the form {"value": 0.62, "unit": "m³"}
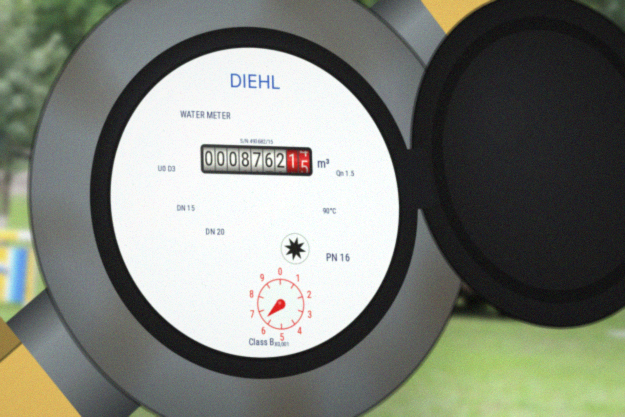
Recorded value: {"value": 8762.146, "unit": "m³"}
